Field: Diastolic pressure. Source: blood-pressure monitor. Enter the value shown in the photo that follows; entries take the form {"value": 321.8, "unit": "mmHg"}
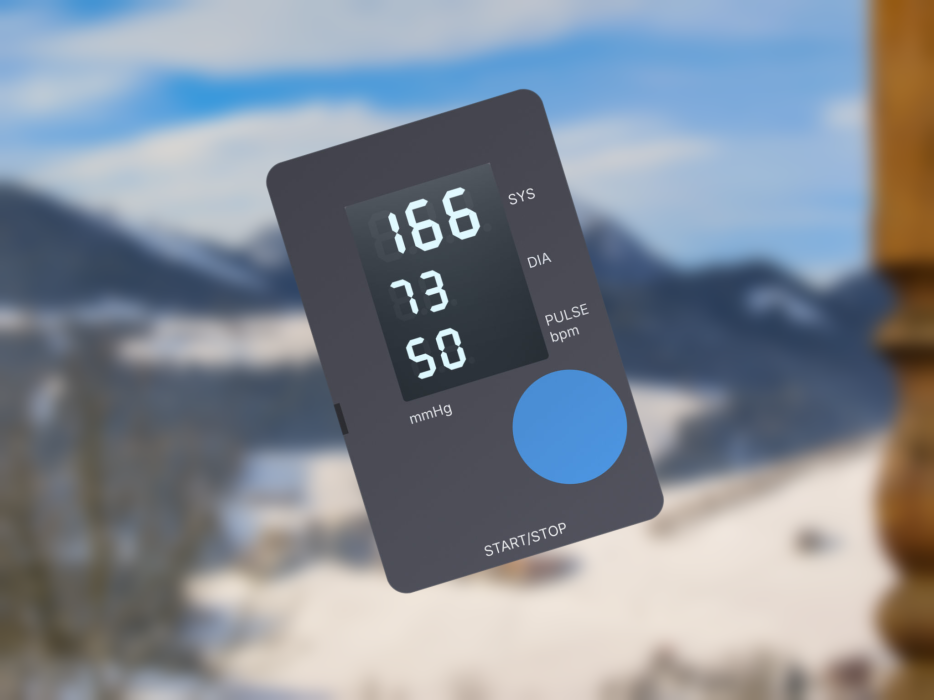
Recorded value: {"value": 73, "unit": "mmHg"}
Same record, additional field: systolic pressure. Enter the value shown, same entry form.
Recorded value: {"value": 166, "unit": "mmHg"}
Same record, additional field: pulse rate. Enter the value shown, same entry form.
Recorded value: {"value": 50, "unit": "bpm"}
